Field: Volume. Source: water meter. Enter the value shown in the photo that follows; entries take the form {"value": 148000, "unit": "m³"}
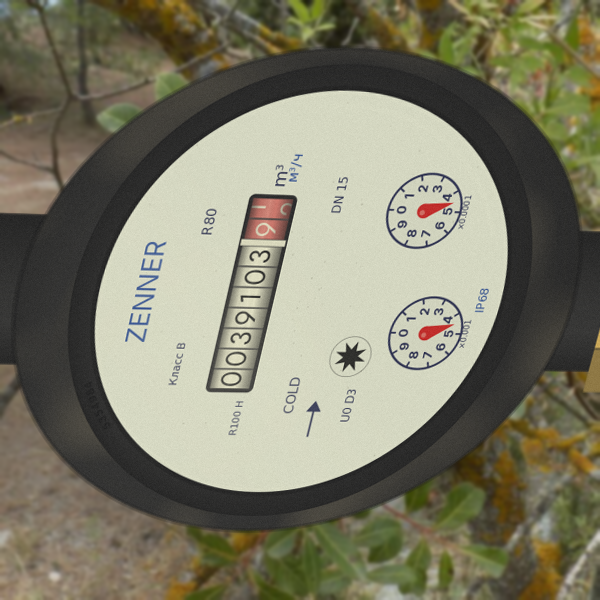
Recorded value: {"value": 39103.9144, "unit": "m³"}
